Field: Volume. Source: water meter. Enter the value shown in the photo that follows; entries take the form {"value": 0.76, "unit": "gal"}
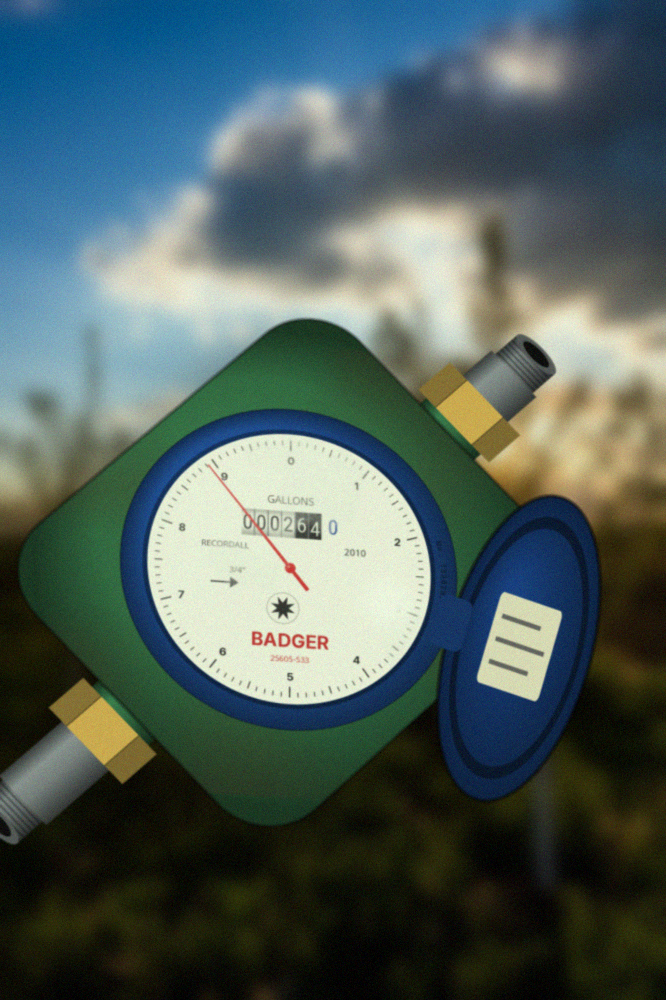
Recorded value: {"value": 2638.9, "unit": "gal"}
